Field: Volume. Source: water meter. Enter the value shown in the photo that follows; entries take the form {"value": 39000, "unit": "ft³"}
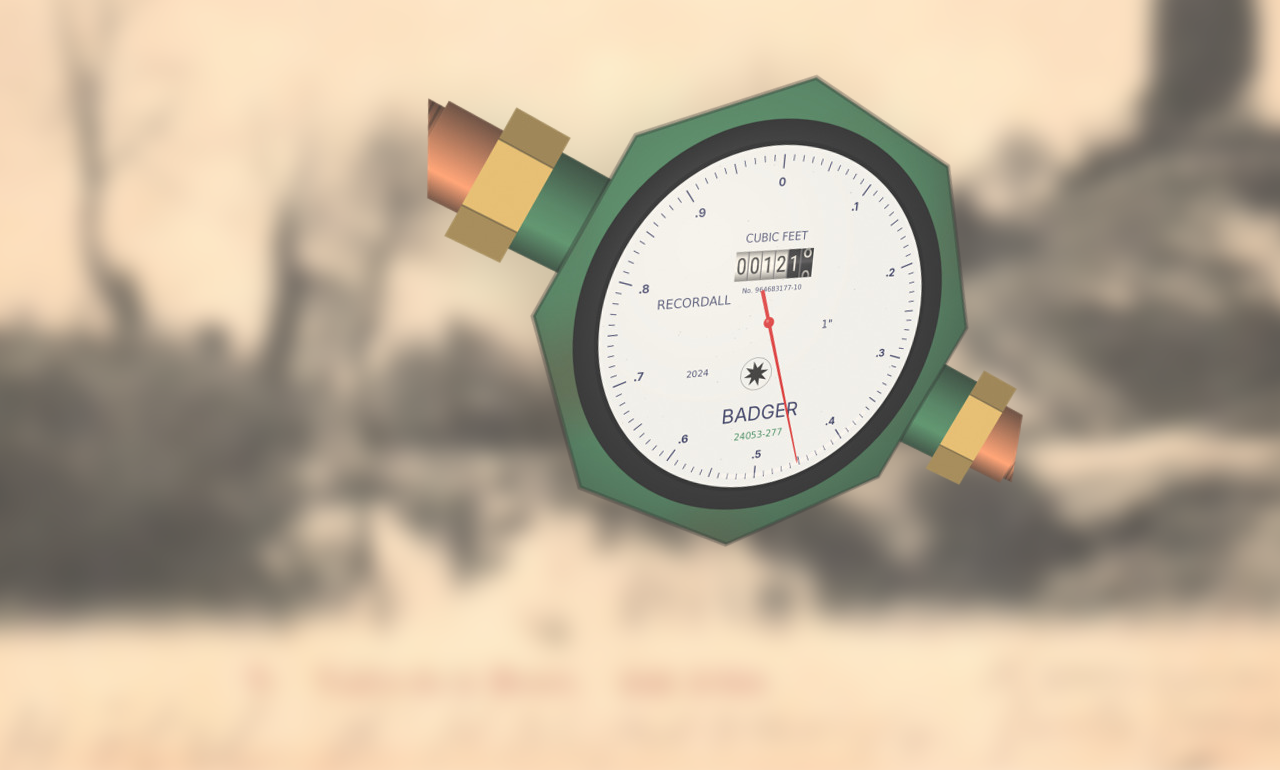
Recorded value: {"value": 1218.45, "unit": "ft³"}
